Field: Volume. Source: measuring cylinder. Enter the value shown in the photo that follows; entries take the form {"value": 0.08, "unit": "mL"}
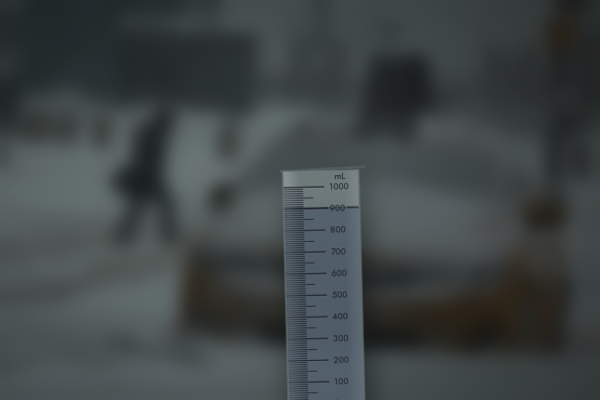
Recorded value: {"value": 900, "unit": "mL"}
